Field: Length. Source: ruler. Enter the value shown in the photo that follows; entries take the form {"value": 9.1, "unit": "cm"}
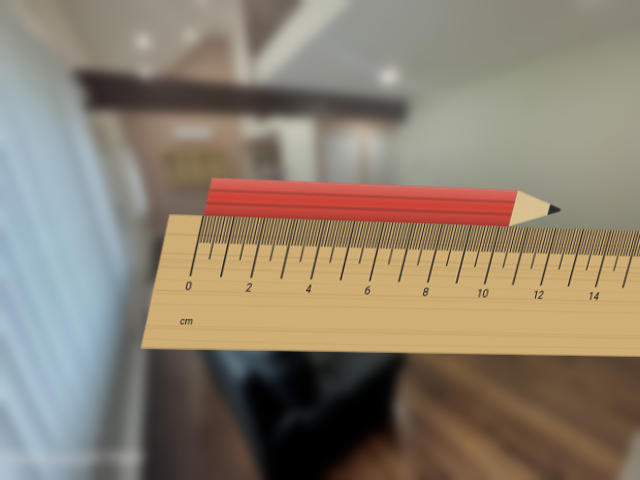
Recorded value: {"value": 12, "unit": "cm"}
